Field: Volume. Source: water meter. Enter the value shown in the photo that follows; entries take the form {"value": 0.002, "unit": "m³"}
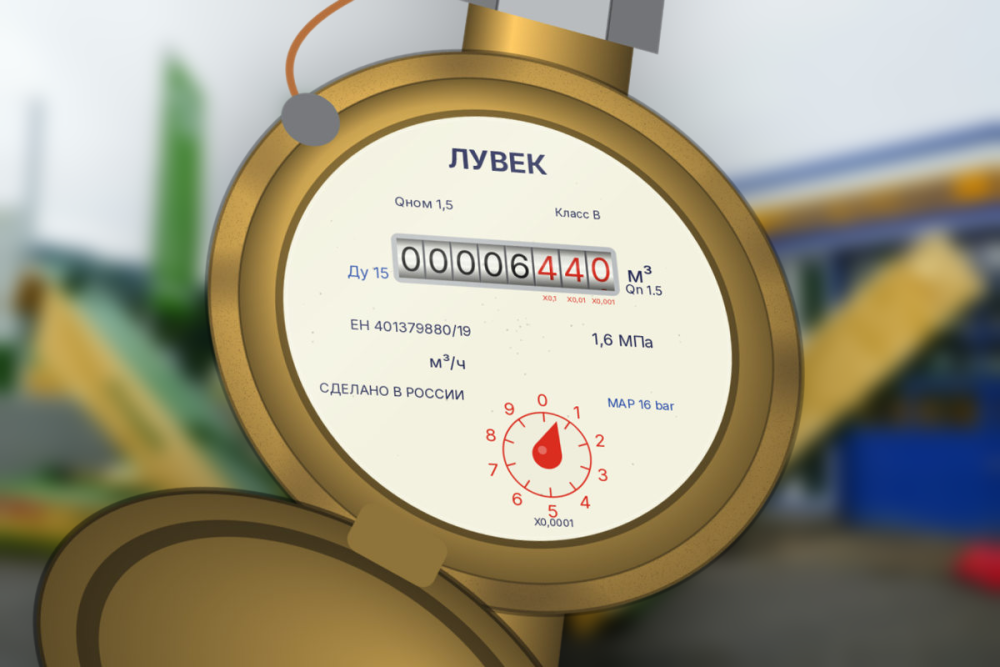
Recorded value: {"value": 6.4400, "unit": "m³"}
